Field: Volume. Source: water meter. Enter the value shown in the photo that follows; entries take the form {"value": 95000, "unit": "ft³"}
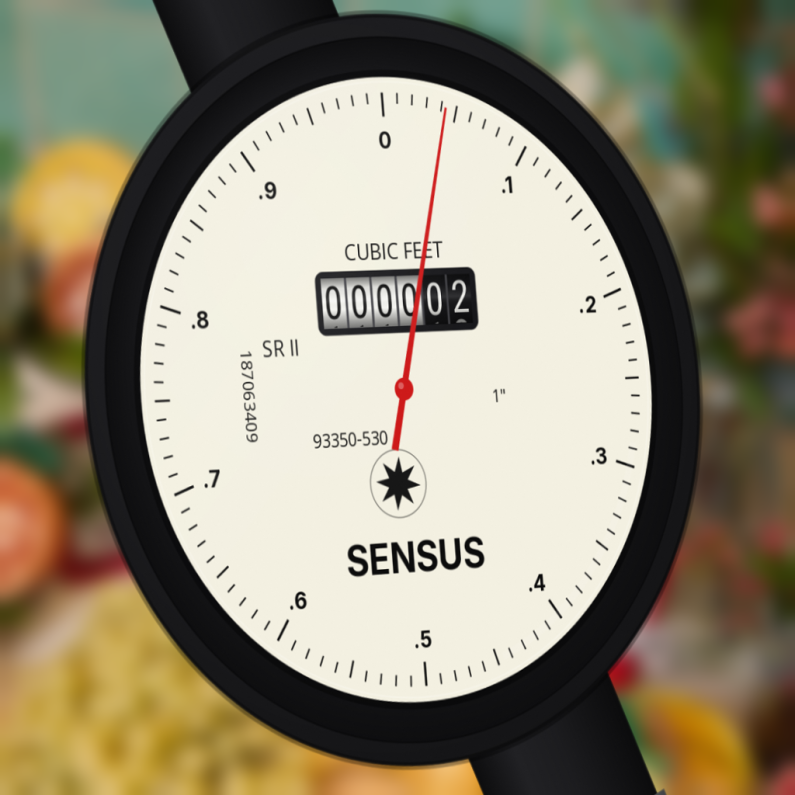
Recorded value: {"value": 2.04, "unit": "ft³"}
